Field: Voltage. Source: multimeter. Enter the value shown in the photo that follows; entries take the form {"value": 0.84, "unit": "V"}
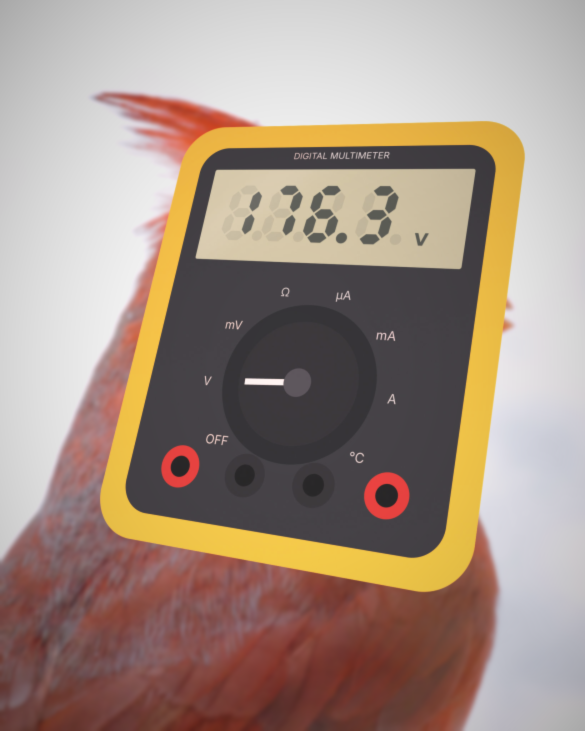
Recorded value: {"value": 176.3, "unit": "V"}
